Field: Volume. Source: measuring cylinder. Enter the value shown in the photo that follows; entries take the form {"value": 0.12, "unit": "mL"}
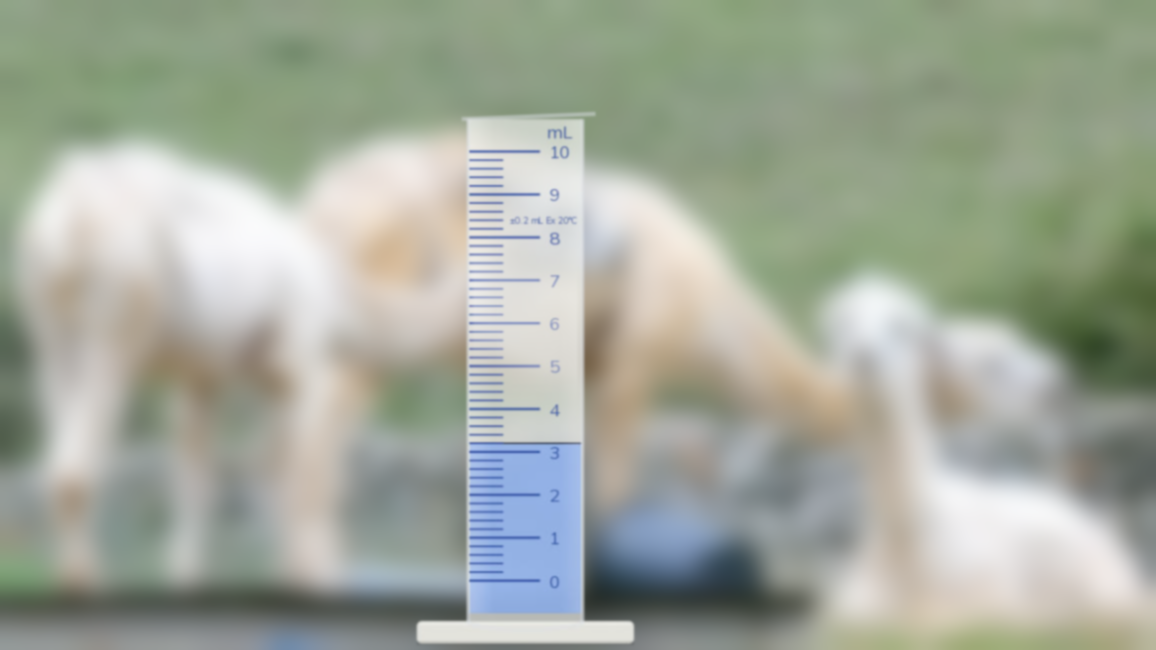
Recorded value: {"value": 3.2, "unit": "mL"}
